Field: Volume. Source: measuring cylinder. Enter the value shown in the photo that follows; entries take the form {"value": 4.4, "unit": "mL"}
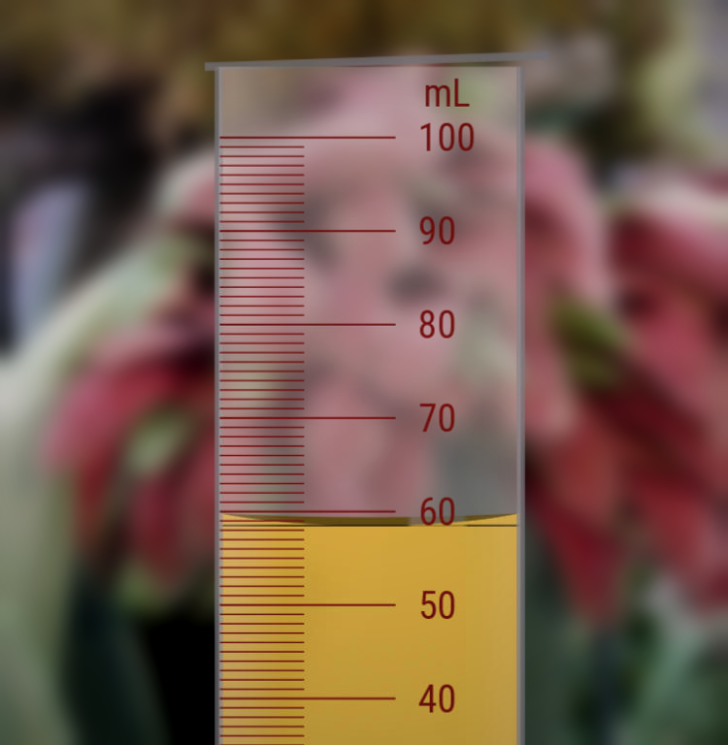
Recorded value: {"value": 58.5, "unit": "mL"}
